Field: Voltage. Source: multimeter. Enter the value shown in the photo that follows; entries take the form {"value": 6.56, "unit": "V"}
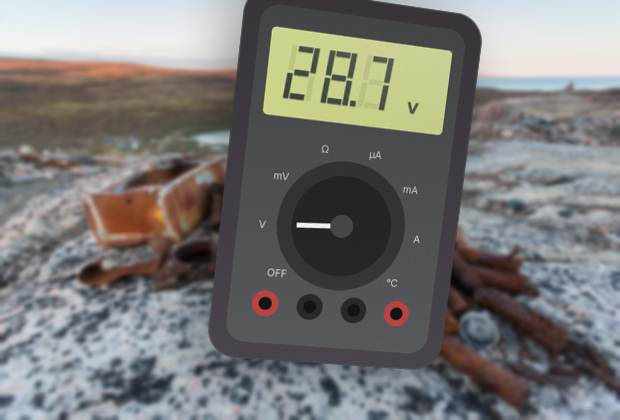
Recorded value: {"value": 28.7, "unit": "V"}
